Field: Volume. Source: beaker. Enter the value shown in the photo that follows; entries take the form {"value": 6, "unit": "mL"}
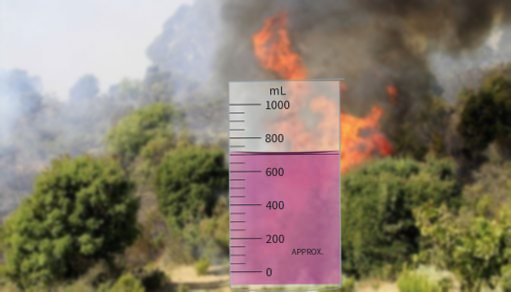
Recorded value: {"value": 700, "unit": "mL"}
